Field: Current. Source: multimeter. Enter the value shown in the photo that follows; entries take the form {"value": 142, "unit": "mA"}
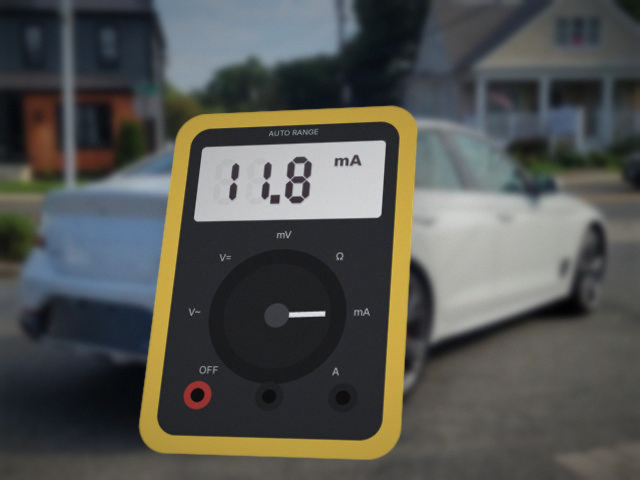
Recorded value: {"value": 11.8, "unit": "mA"}
